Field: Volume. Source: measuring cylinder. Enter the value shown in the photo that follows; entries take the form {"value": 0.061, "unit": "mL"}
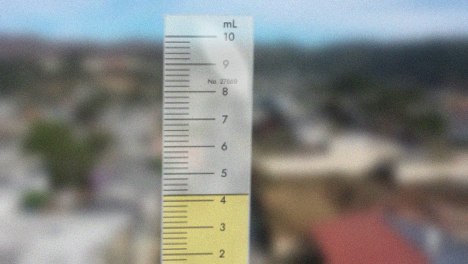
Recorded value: {"value": 4.2, "unit": "mL"}
